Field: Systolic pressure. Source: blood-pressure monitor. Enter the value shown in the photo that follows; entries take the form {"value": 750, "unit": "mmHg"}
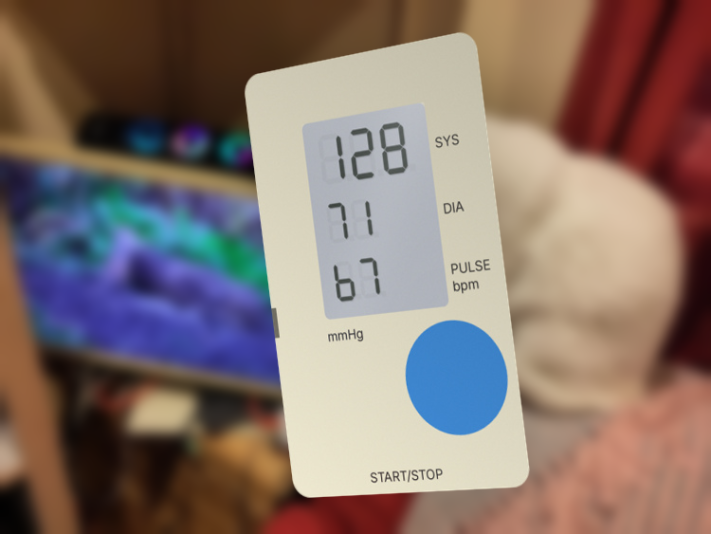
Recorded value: {"value": 128, "unit": "mmHg"}
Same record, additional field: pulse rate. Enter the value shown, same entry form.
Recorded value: {"value": 67, "unit": "bpm"}
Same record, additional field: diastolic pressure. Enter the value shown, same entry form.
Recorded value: {"value": 71, "unit": "mmHg"}
